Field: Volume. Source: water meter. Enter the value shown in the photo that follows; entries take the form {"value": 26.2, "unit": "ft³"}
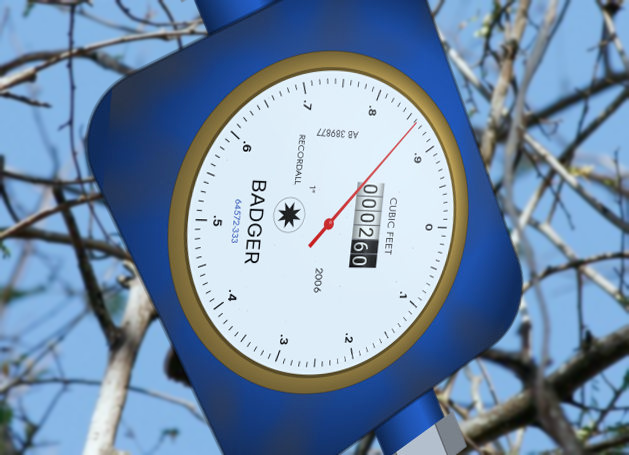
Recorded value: {"value": 259.86, "unit": "ft³"}
